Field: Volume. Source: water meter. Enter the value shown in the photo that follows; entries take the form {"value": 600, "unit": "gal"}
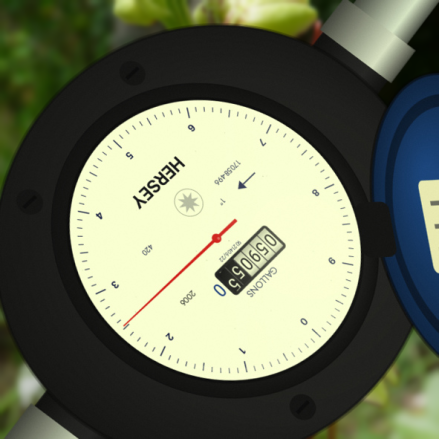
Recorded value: {"value": 590552.5, "unit": "gal"}
